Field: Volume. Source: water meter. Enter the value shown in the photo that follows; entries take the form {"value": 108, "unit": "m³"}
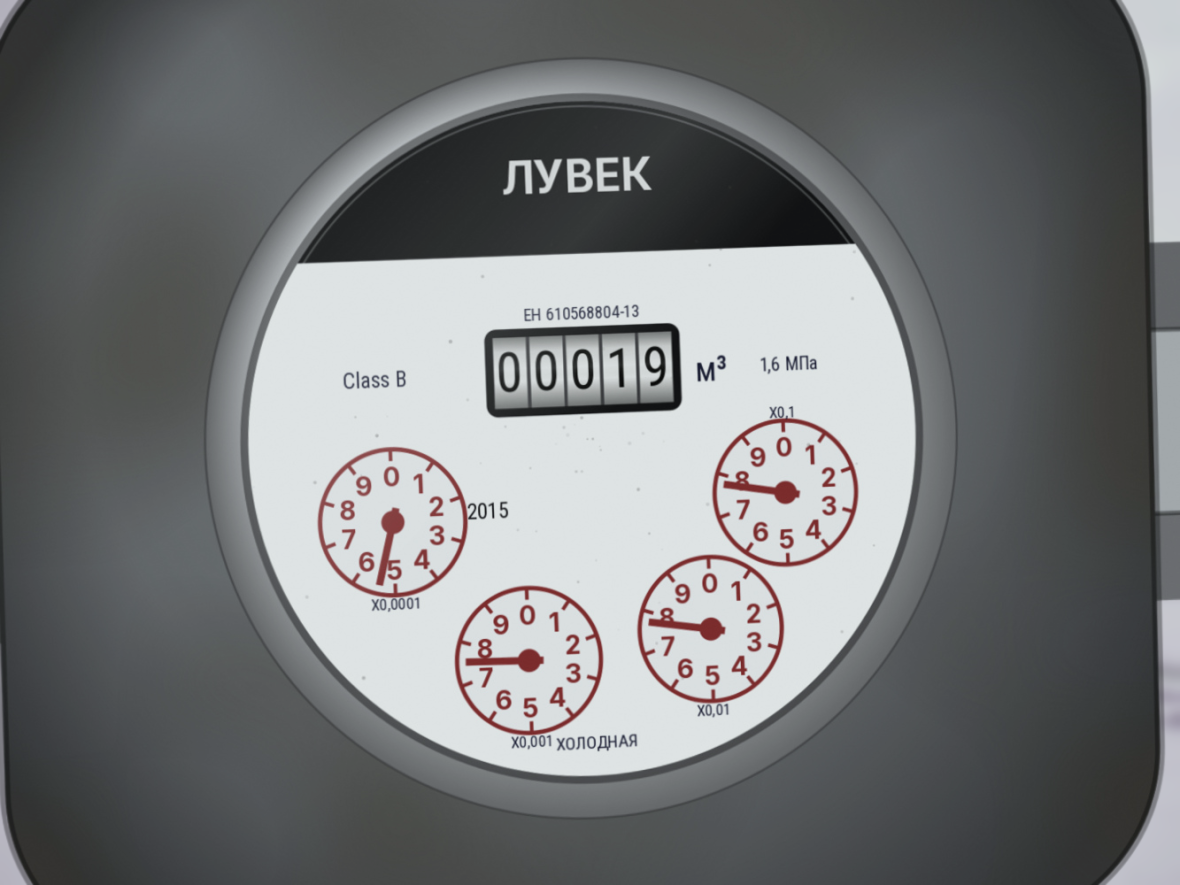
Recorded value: {"value": 19.7775, "unit": "m³"}
